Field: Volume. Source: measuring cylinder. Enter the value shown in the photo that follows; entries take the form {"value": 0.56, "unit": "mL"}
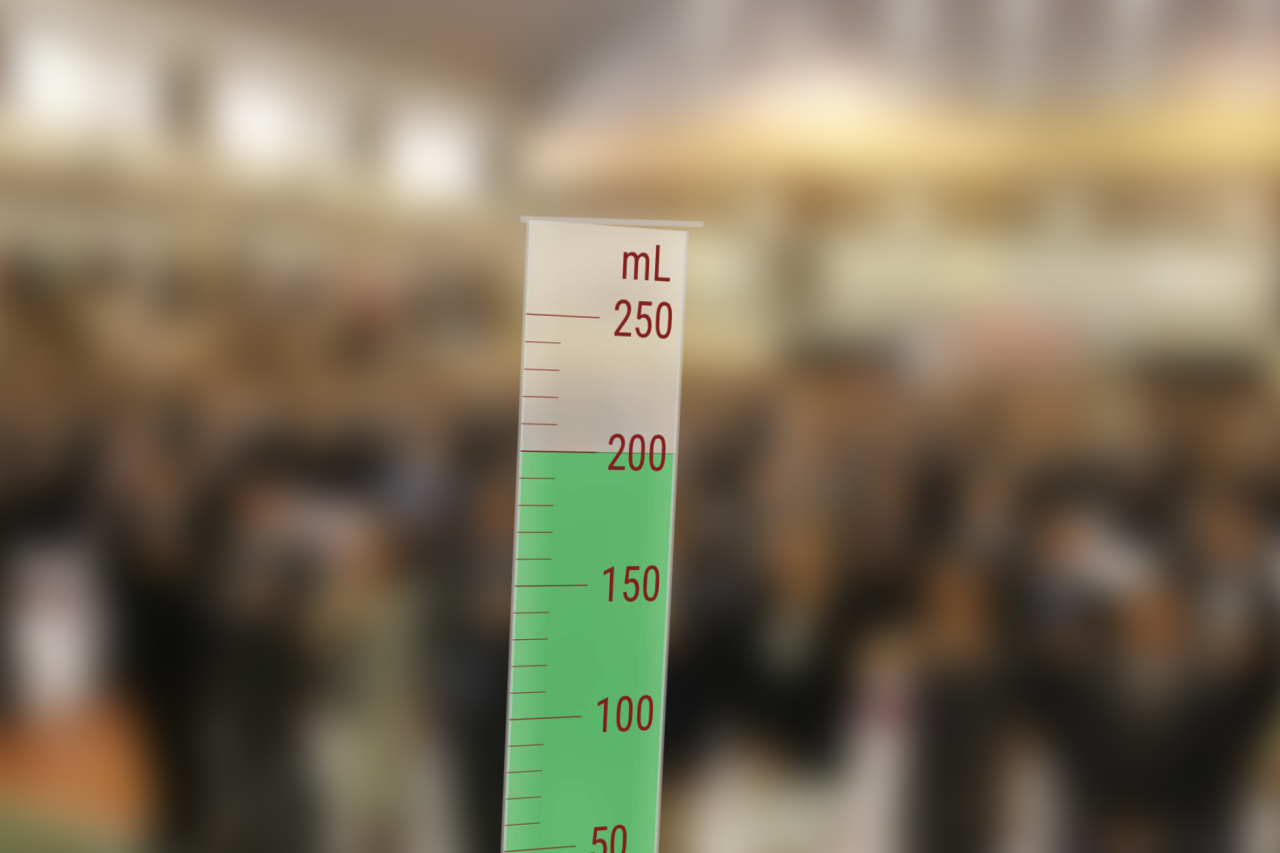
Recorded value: {"value": 200, "unit": "mL"}
